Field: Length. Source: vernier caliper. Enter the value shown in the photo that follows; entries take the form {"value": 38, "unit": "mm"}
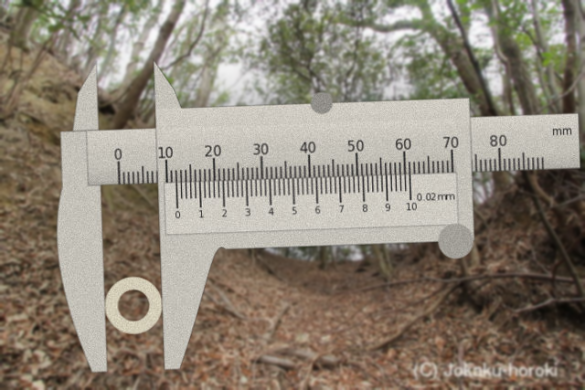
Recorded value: {"value": 12.0, "unit": "mm"}
